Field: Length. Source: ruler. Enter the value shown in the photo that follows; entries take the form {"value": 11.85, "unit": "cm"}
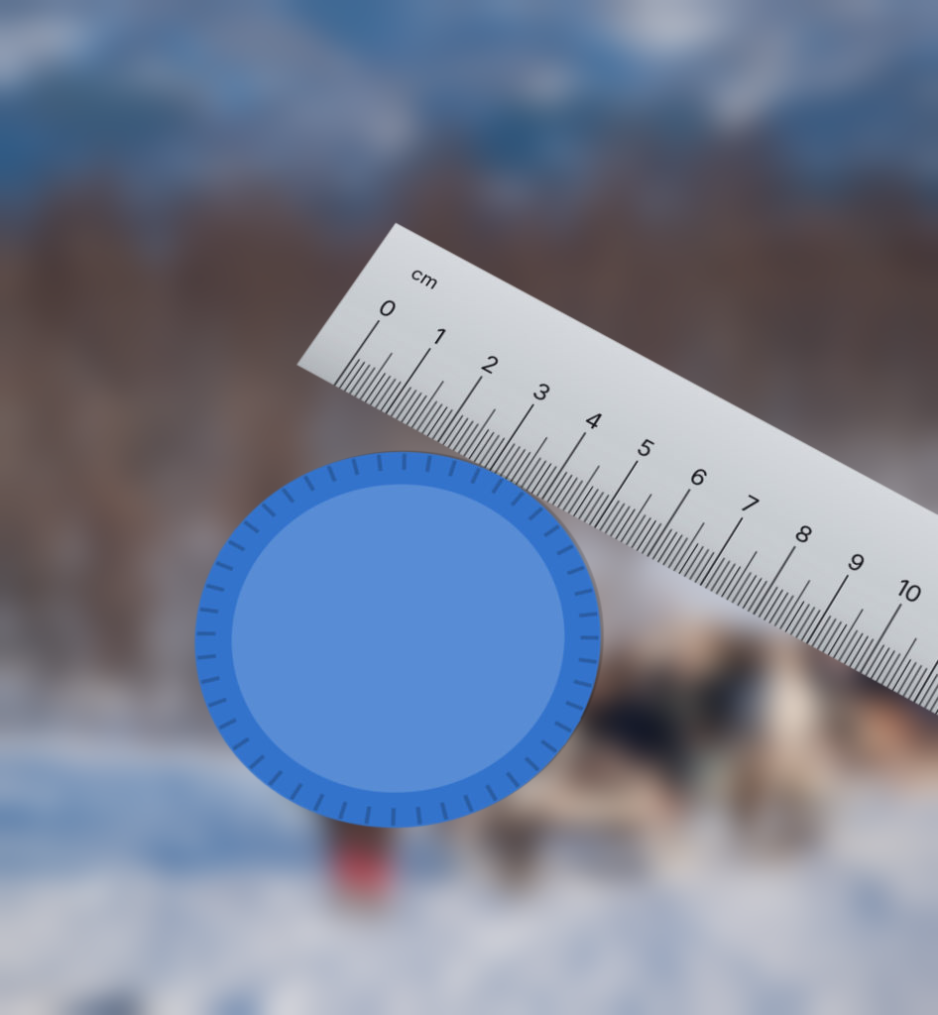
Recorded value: {"value": 6.5, "unit": "cm"}
